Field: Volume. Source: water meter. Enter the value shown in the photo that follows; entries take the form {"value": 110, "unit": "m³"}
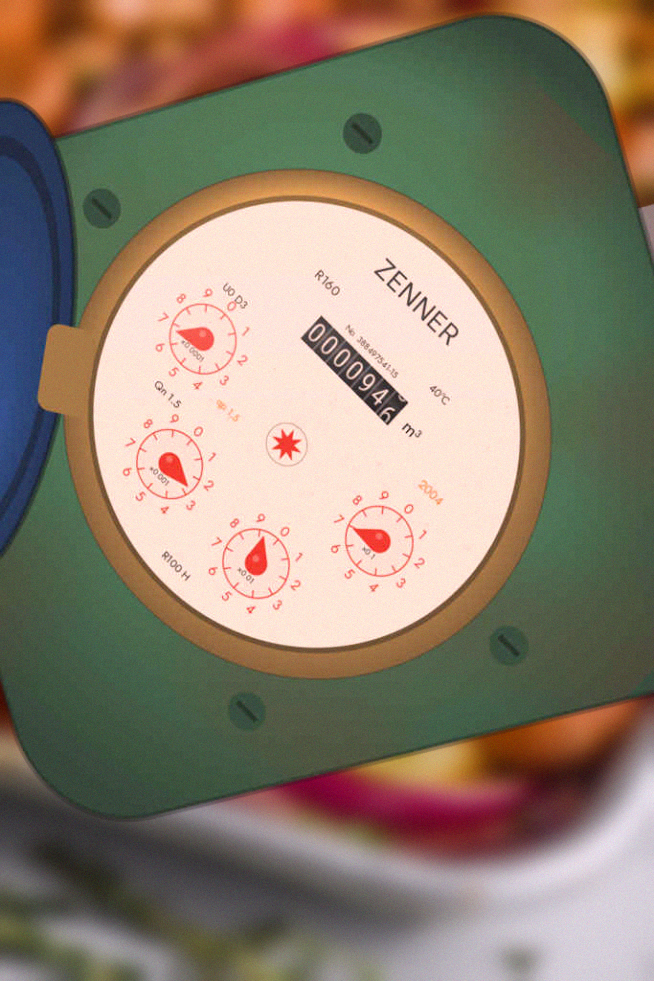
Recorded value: {"value": 945.6926, "unit": "m³"}
